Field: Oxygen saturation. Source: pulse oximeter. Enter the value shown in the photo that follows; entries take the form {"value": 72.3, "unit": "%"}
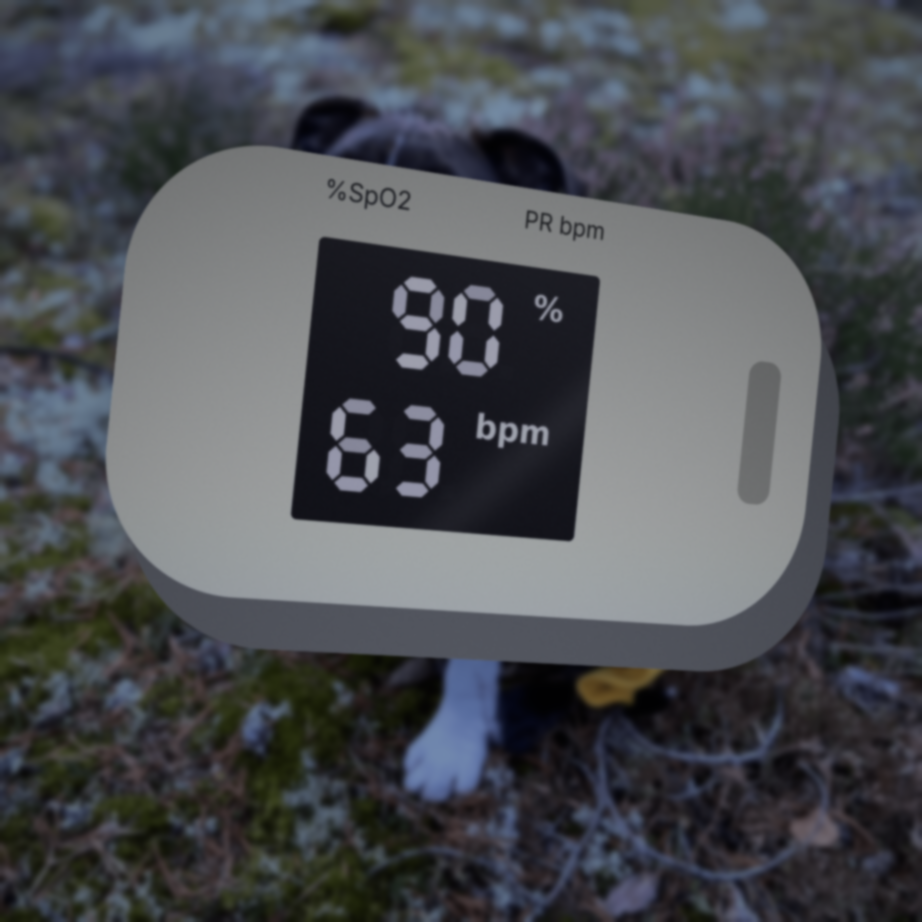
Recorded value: {"value": 90, "unit": "%"}
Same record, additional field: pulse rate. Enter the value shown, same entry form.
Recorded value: {"value": 63, "unit": "bpm"}
